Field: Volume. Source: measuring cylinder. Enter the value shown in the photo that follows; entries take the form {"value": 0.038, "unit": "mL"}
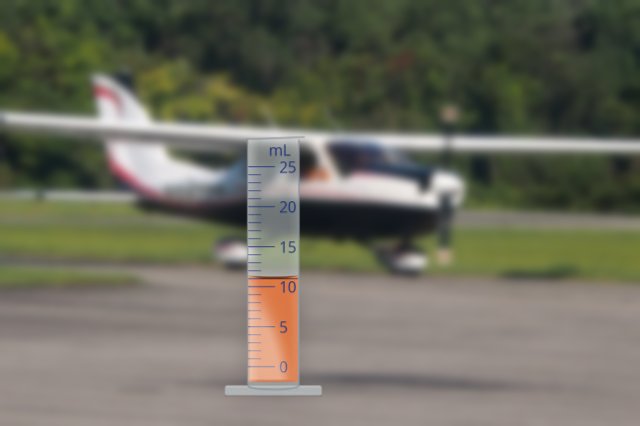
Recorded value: {"value": 11, "unit": "mL"}
